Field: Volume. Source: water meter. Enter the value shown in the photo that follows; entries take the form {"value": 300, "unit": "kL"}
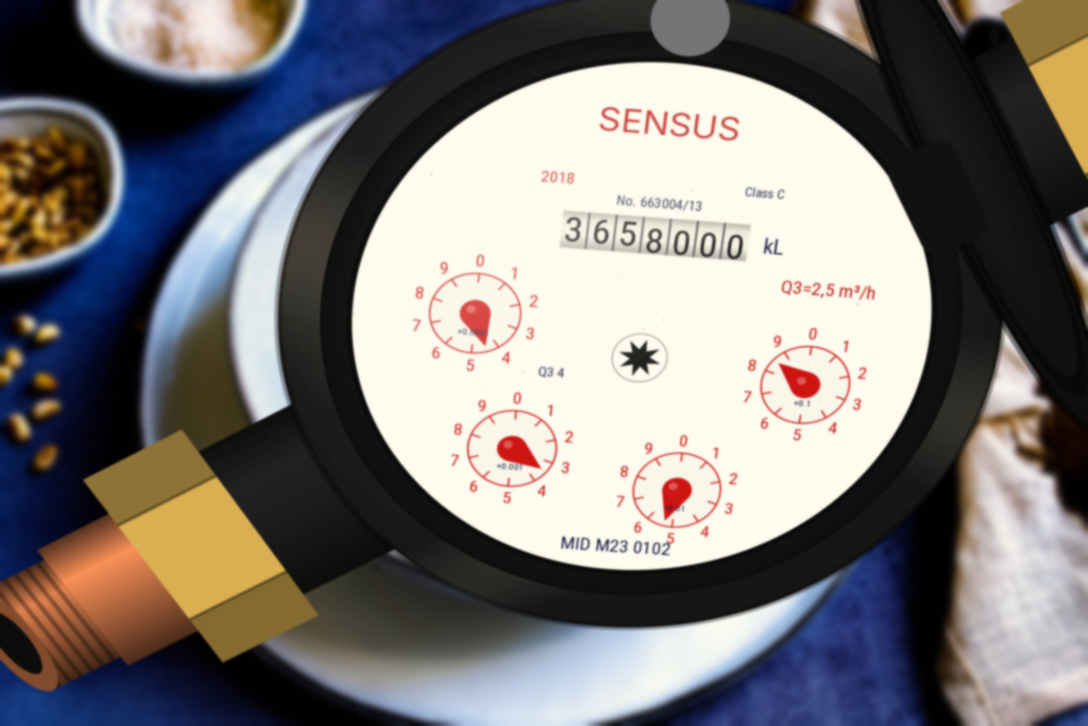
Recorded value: {"value": 3657999.8534, "unit": "kL"}
